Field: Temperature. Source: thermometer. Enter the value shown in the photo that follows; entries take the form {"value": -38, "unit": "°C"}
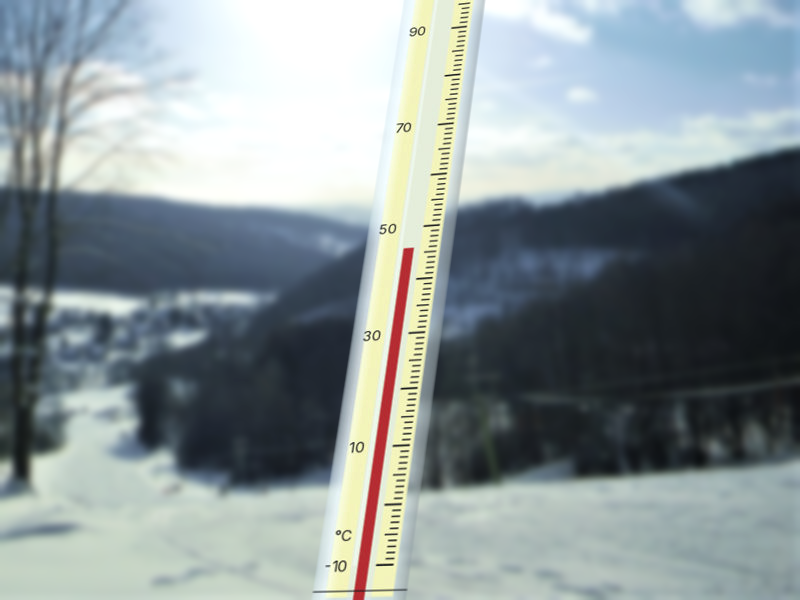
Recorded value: {"value": 46, "unit": "°C"}
